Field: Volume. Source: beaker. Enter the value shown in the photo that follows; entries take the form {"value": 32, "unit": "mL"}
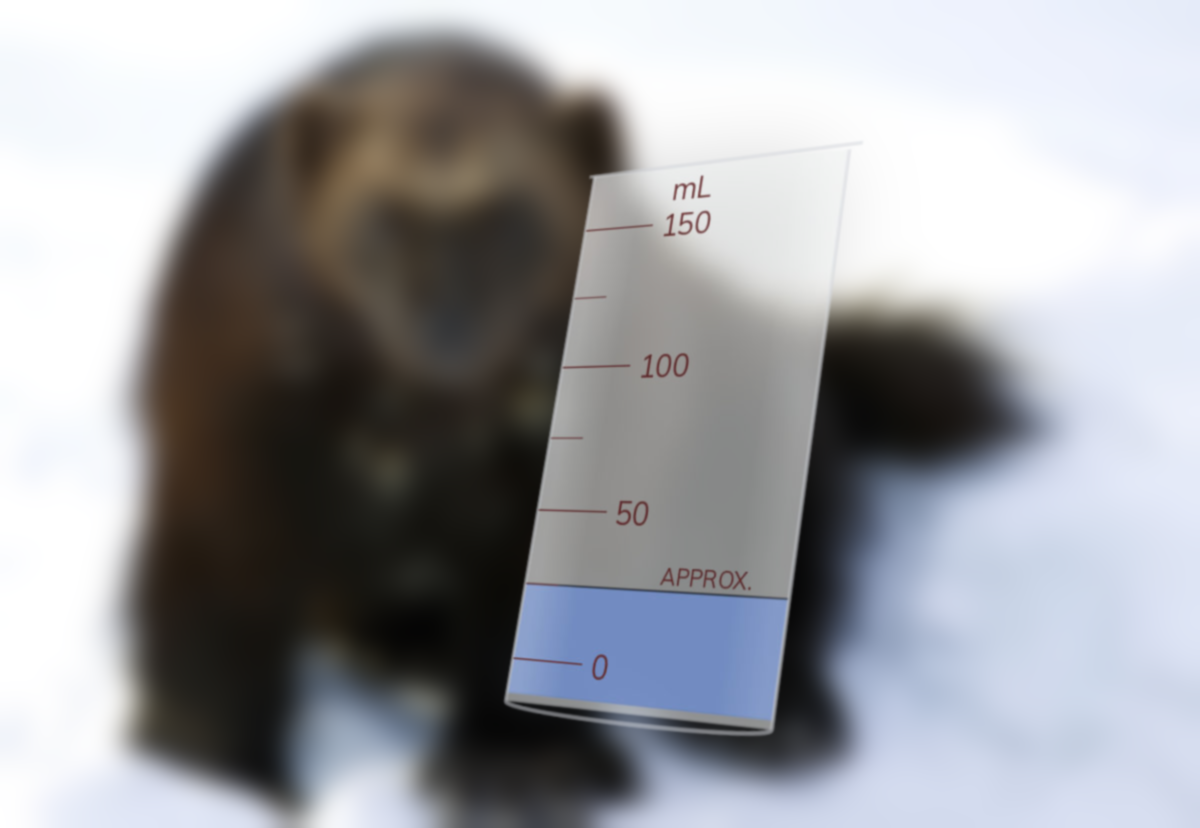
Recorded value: {"value": 25, "unit": "mL"}
